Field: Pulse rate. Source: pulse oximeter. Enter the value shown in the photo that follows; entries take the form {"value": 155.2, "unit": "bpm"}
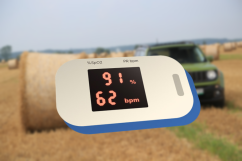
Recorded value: {"value": 62, "unit": "bpm"}
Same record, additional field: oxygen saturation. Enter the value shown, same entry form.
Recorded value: {"value": 91, "unit": "%"}
